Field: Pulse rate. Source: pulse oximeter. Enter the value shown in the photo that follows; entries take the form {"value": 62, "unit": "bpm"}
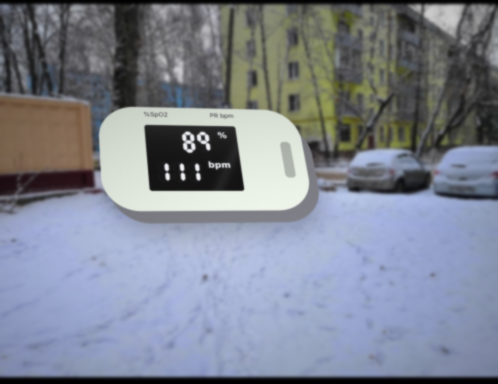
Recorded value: {"value": 111, "unit": "bpm"}
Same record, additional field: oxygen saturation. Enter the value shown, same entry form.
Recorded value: {"value": 89, "unit": "%"}
